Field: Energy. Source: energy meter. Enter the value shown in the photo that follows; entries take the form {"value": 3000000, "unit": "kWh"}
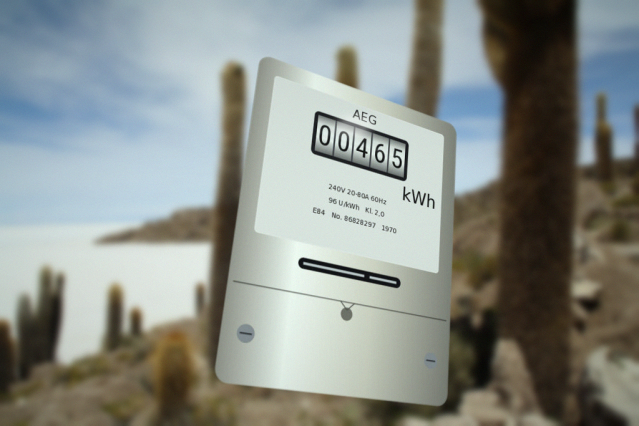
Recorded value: {"value": 465, "unit": "kWh"}
